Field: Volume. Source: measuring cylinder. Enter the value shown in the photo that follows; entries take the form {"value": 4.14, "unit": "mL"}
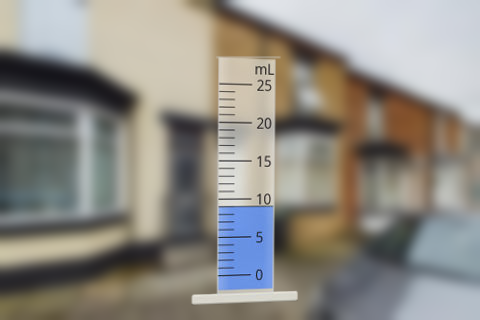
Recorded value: {"value": 9, "unit": "mL"}
